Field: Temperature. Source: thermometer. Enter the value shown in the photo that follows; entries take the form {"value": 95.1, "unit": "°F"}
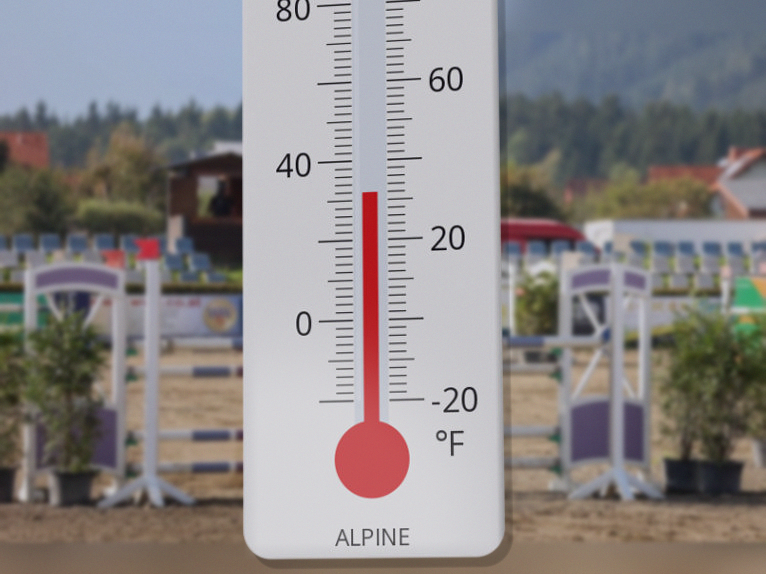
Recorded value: {"value": 32, "unit": "°F"}
